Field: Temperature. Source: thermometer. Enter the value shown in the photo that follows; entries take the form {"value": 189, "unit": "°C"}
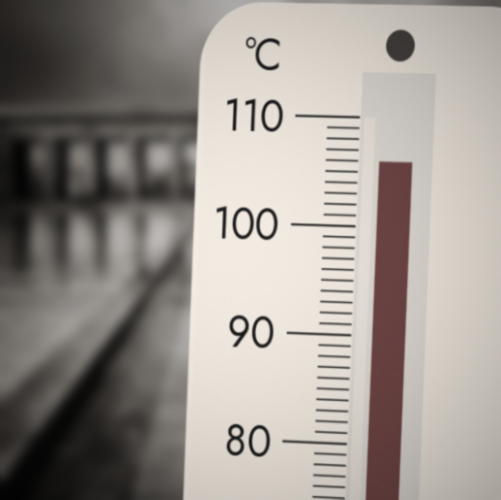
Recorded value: {"value": 106, "unit": "°C"}
